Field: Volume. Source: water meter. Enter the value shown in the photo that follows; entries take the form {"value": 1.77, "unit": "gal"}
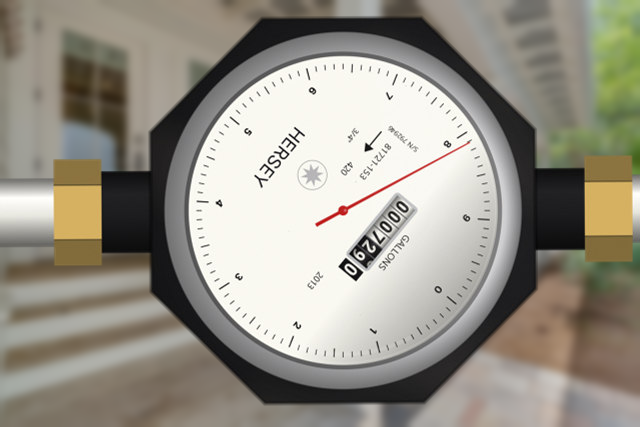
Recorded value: {"value": 7288.1, "unit": "gal"}
